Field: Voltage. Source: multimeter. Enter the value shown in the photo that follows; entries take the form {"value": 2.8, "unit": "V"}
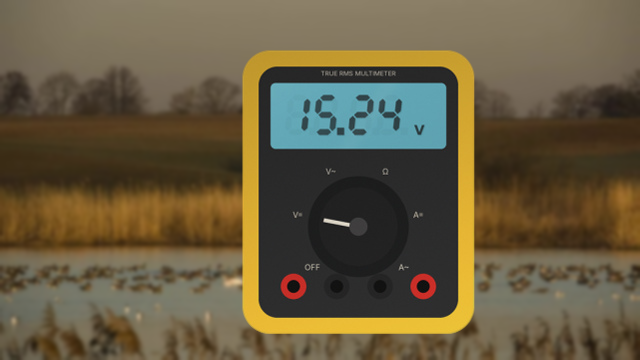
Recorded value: {"value": 15.24, "unit": "V"}
